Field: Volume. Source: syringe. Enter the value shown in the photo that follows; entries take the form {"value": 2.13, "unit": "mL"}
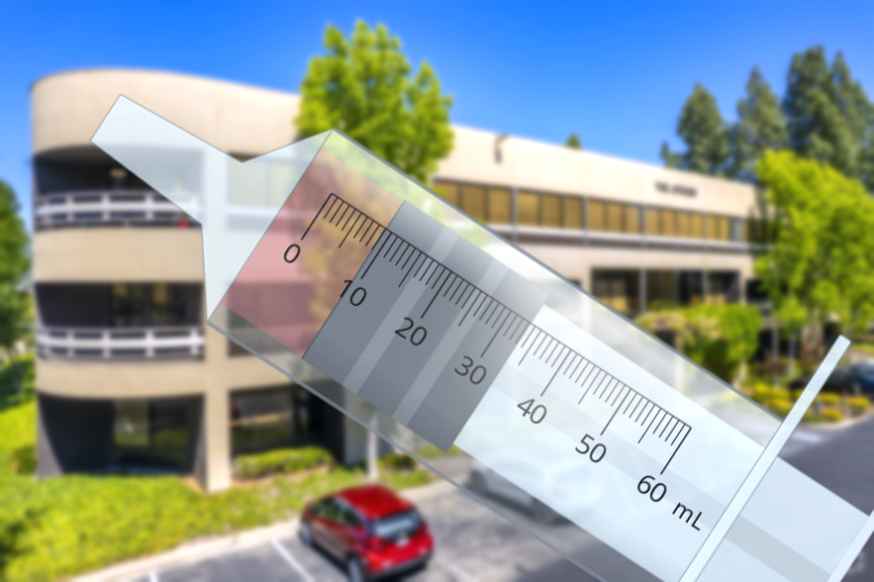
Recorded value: {"value": 9, "unit": "mL"}
